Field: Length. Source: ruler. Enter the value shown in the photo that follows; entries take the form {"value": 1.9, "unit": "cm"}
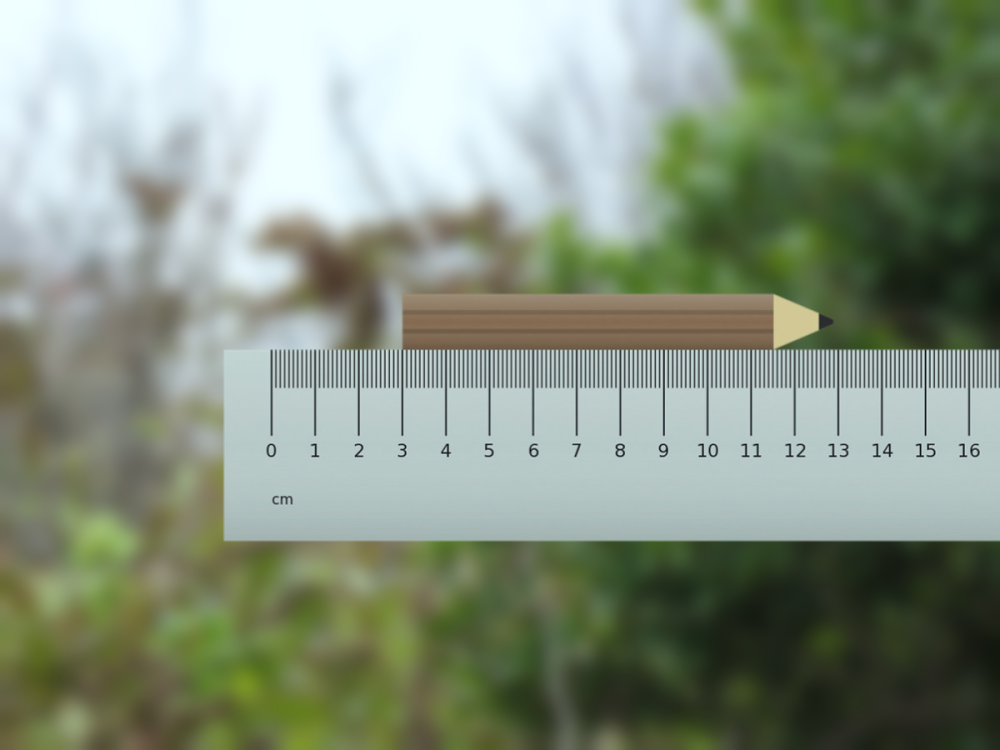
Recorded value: {"value": 9.9, "unit": "cm"}
